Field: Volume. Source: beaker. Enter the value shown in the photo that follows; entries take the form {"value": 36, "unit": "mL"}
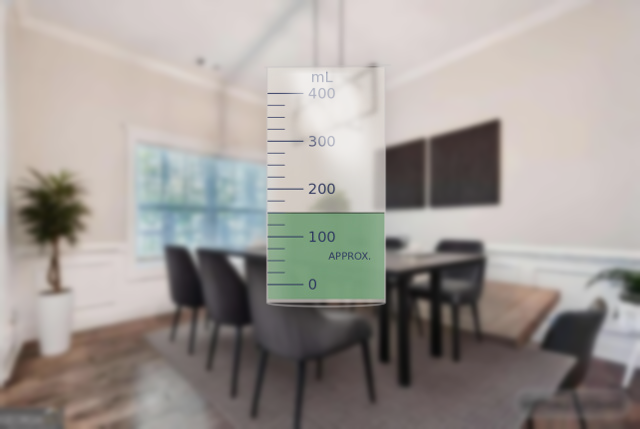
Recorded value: {"value": 150, "unit": "mL"}
